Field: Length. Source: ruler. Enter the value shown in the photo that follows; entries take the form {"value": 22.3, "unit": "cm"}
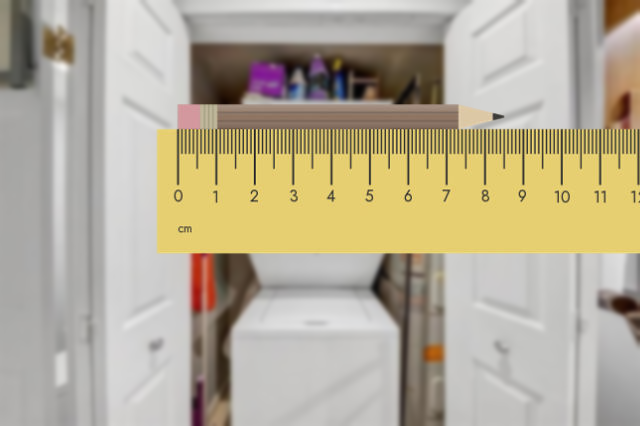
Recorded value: {"value": 8.5, "unit": "cm"}
